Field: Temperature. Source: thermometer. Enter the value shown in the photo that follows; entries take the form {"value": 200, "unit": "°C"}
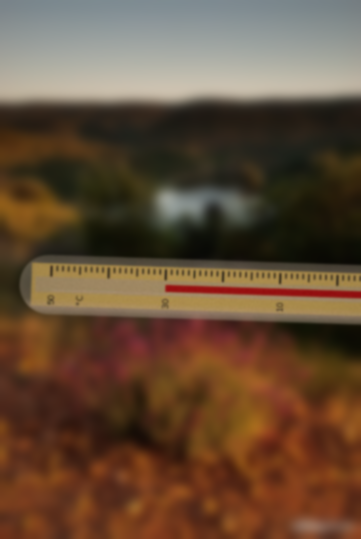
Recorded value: {"value": 30, "unit": "°C"}
